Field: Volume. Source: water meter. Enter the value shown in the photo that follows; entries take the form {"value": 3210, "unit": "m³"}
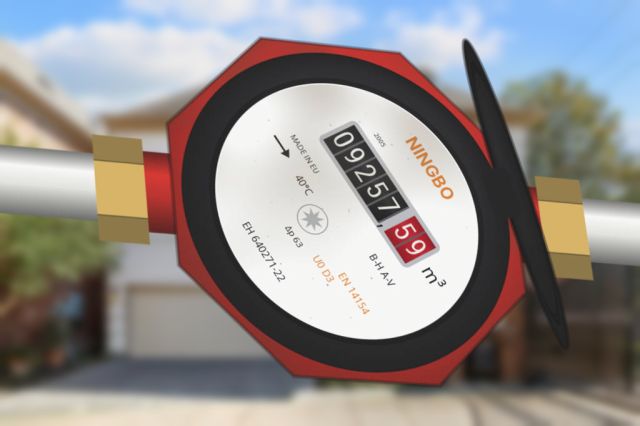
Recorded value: {"value": 9257.59, "unit": "m³"}
